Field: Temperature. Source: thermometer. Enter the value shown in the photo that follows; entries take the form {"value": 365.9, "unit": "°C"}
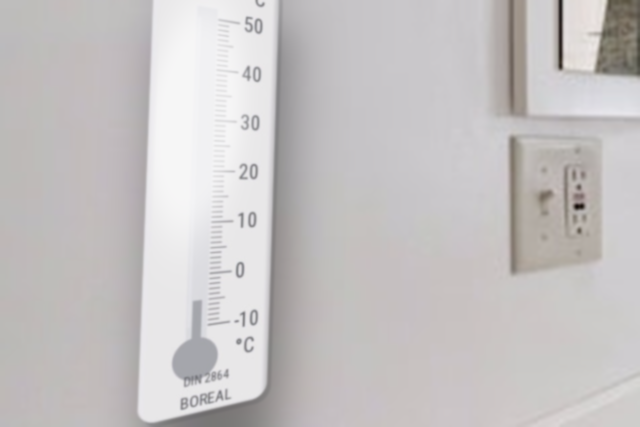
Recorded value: {"value": -5, "unit": "°C"}
